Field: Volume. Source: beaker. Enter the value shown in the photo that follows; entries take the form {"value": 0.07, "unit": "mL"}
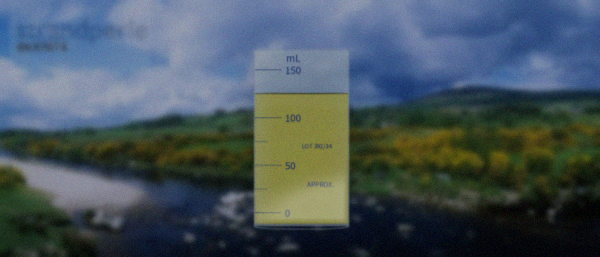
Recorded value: {"value": 125, "unit": "mL"}
